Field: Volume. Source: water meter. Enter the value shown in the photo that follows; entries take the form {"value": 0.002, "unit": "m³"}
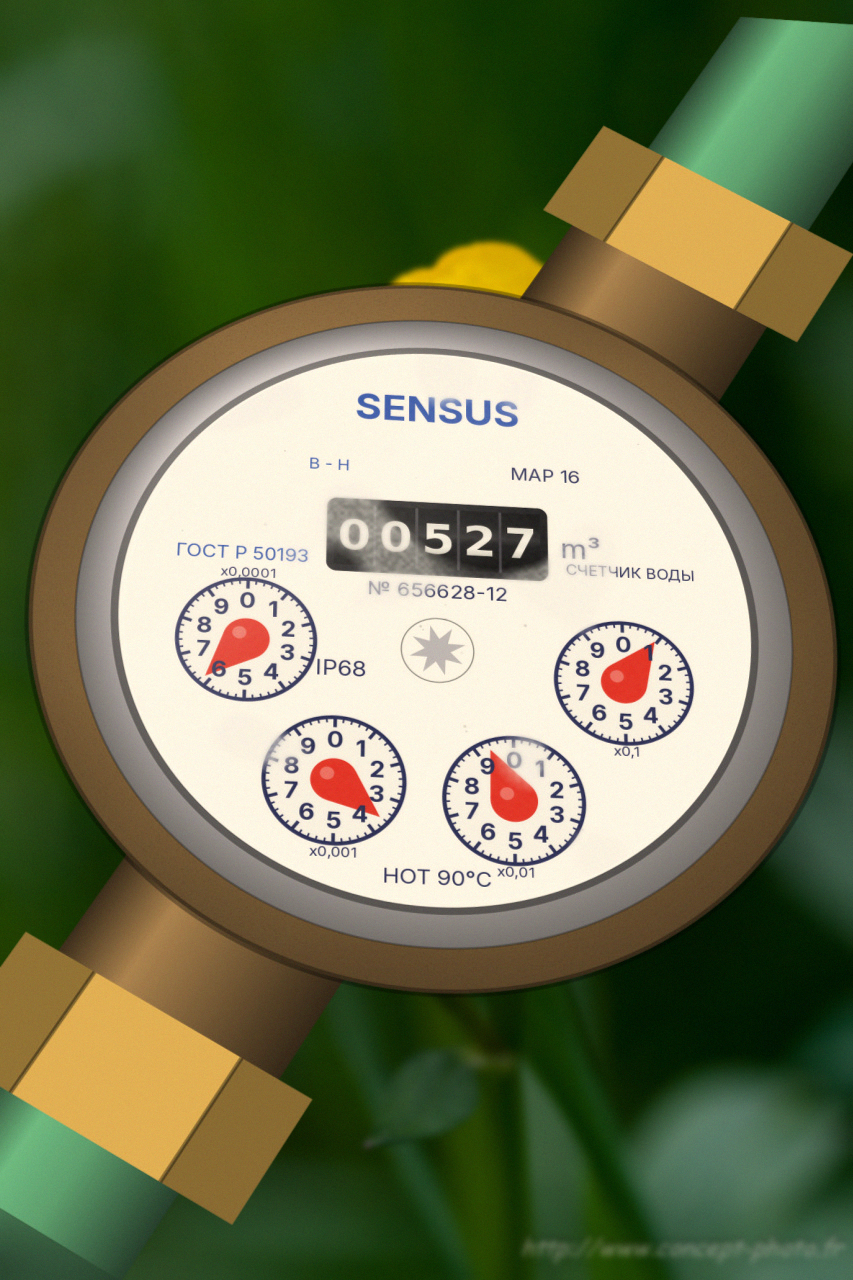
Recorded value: {"value": 527.0936, "unit": "m³"}
